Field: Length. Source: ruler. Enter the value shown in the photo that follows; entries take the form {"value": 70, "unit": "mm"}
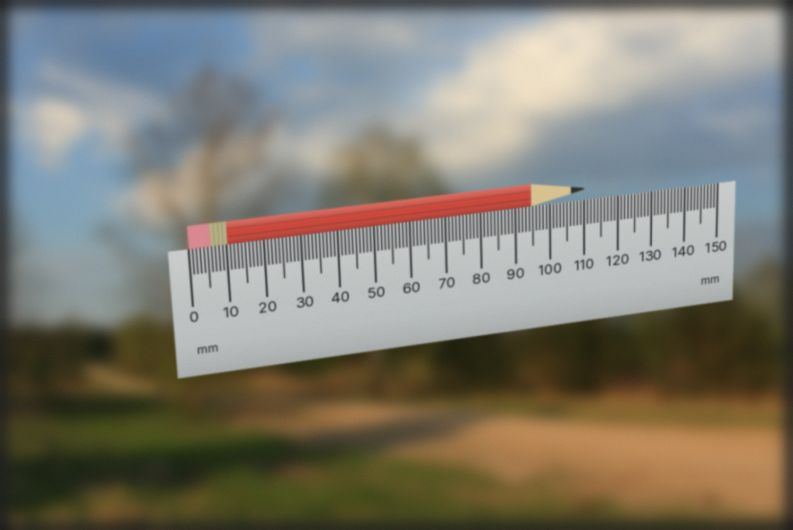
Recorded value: {"value": 110, "unit": "mm"}
